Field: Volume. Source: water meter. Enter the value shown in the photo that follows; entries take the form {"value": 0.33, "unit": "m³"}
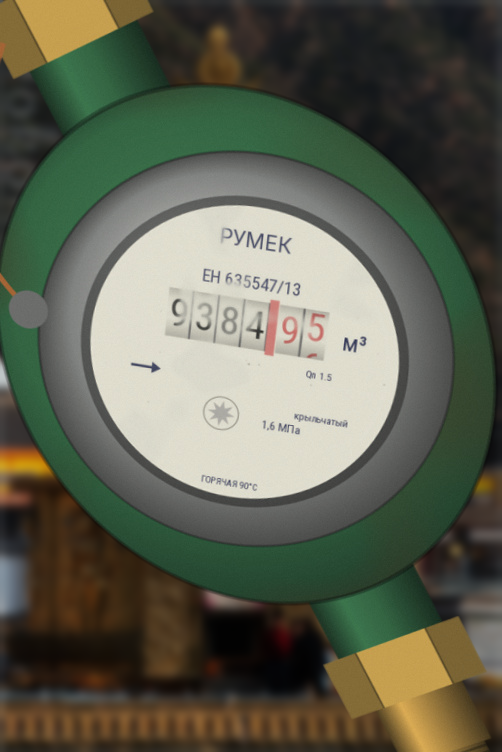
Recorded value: {"value": 9384.95, "unit": "m³"}
